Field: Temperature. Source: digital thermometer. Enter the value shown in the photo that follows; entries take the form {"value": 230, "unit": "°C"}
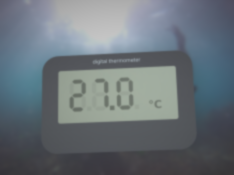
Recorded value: {"value": 27.0, "unit": "°C"}
